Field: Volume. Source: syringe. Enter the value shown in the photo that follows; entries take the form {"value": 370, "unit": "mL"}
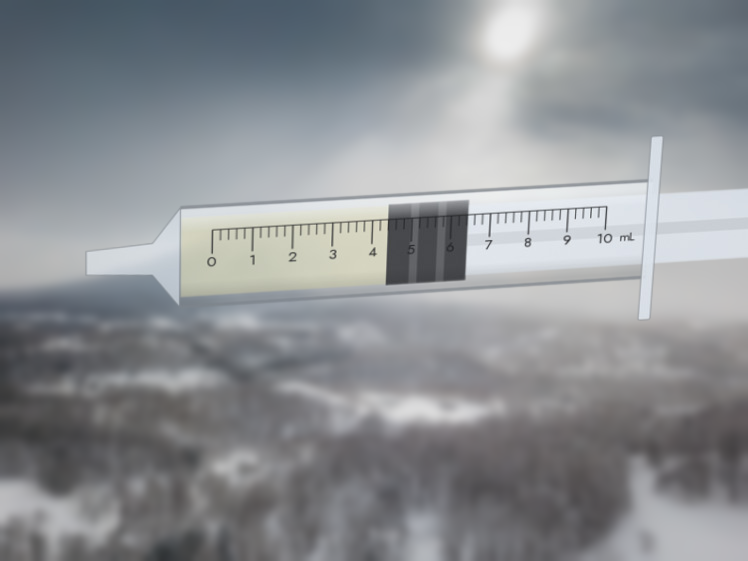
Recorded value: {"value": 4.4, "unit": "mL"}
